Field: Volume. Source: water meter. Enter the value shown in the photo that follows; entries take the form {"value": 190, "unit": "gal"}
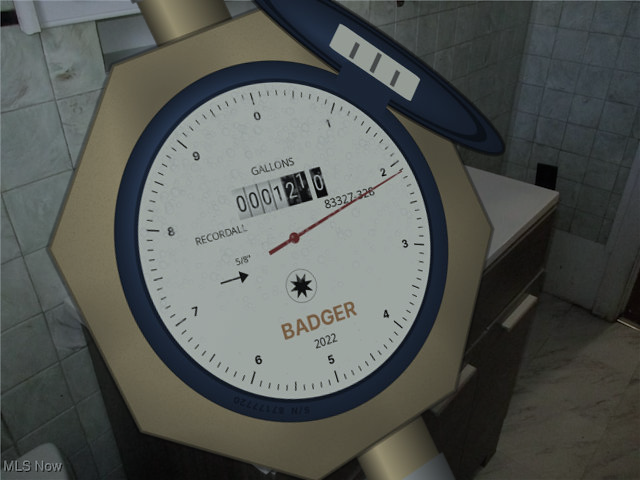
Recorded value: {"value": 1212.1, "unit": "gal"}
